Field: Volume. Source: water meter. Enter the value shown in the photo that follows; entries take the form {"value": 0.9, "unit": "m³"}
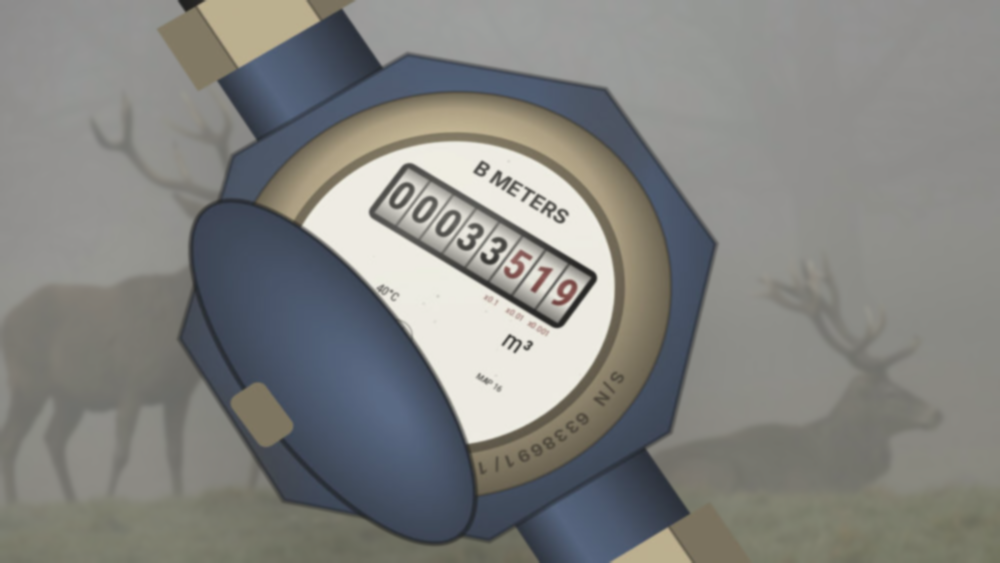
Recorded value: {"value": 33.519, "unit": "m³"}
